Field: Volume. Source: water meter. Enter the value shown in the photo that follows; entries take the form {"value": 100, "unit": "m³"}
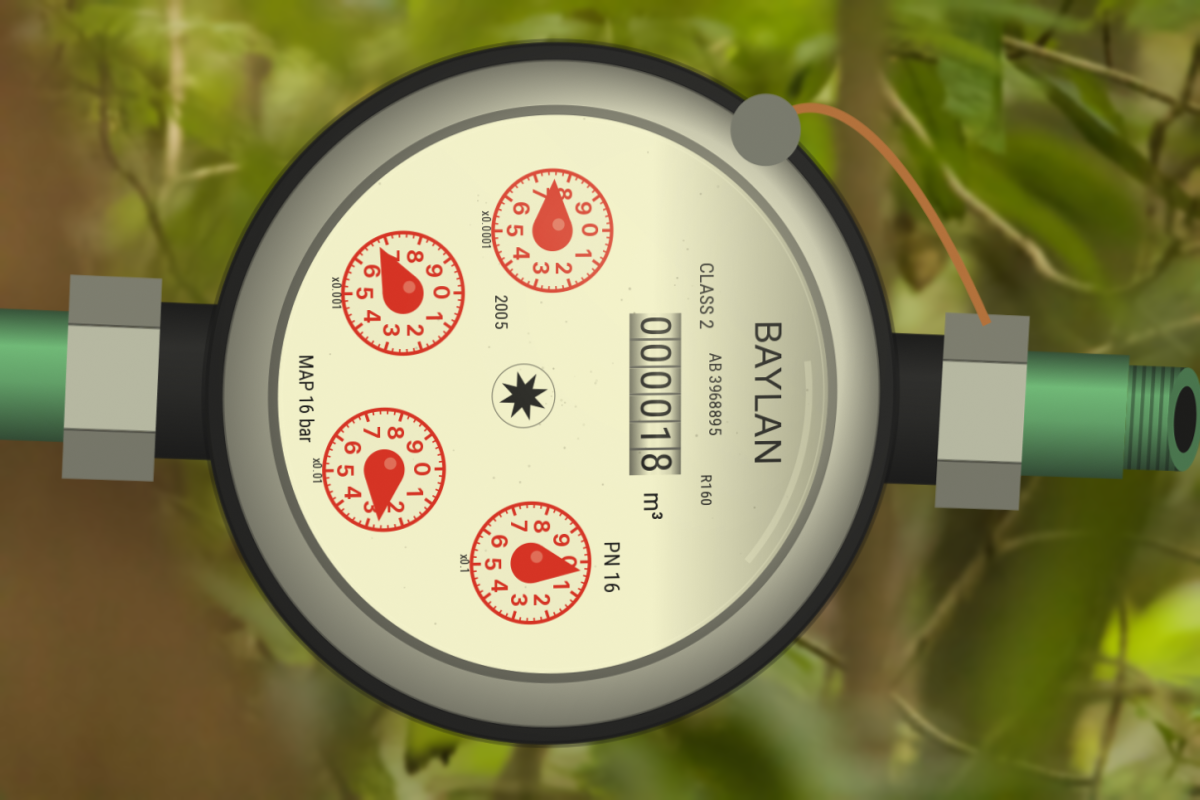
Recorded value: {"value": 18.0267, "unit": "m³"}
